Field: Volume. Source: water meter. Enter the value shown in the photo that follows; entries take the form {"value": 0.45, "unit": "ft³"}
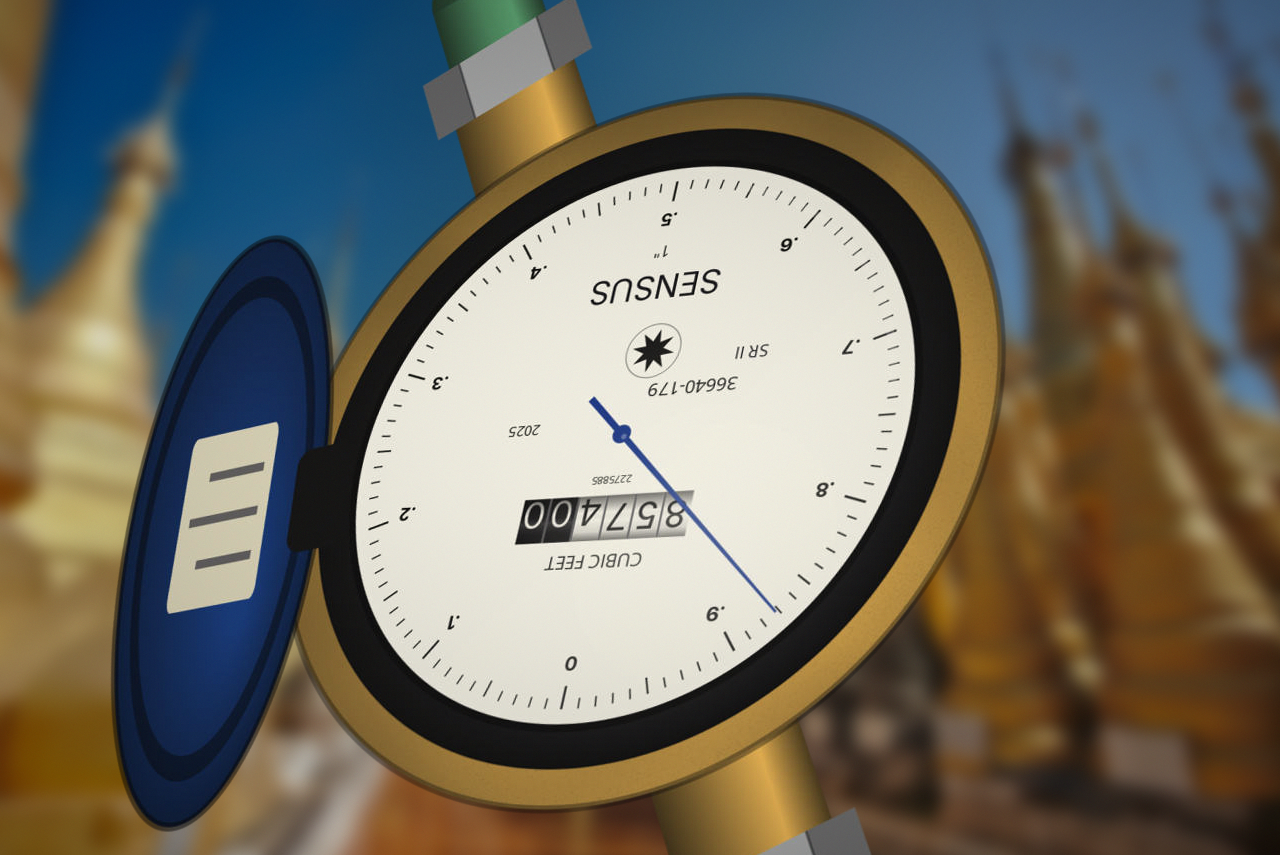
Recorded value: {"value": 857399.87, "unit": "ft³"}
